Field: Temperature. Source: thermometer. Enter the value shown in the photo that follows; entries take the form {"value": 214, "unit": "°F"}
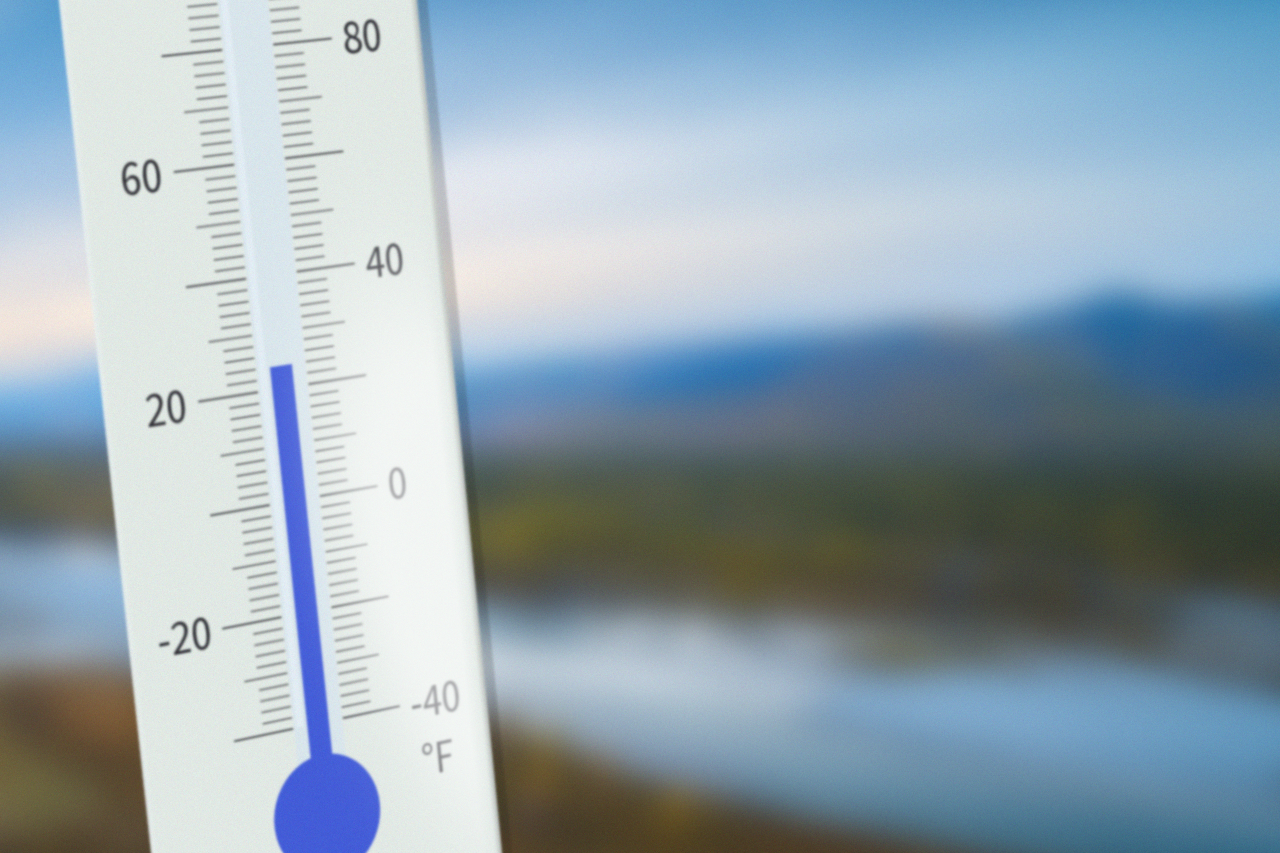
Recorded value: {"value": 24, "unit": "°F"}
